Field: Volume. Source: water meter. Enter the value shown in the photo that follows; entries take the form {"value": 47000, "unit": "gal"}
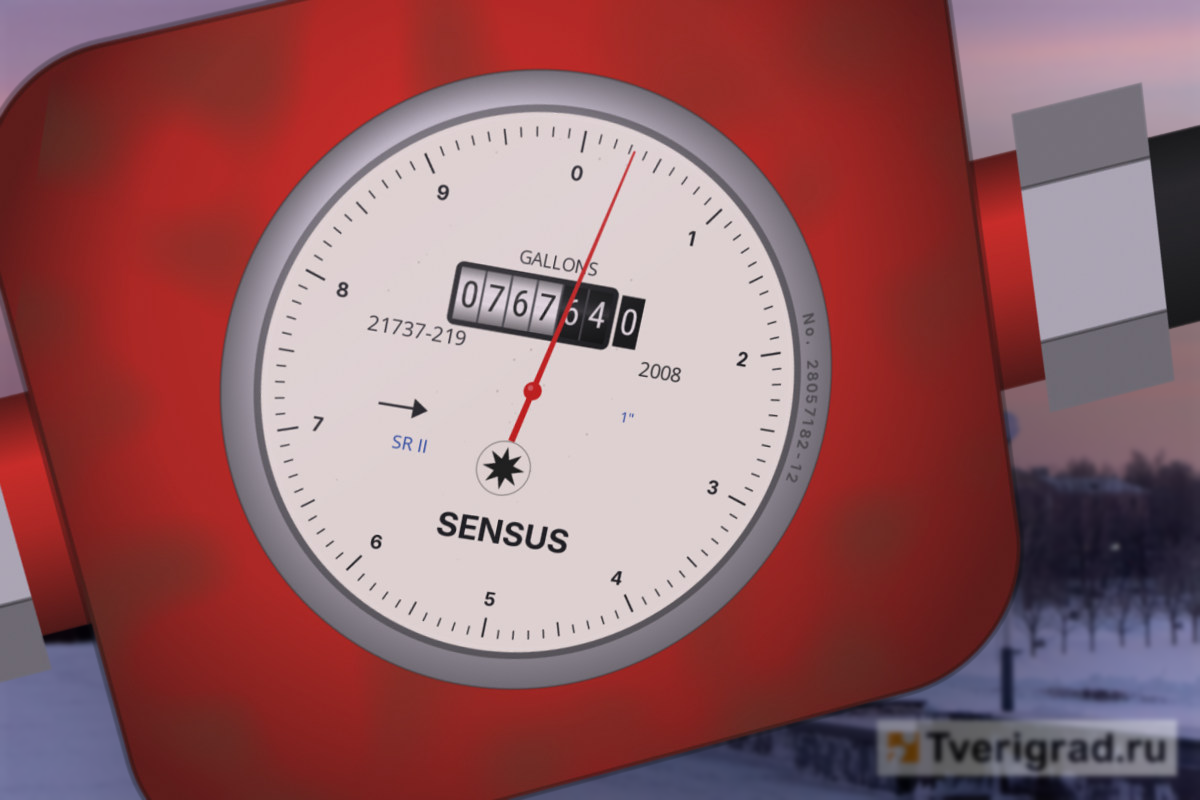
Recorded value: {"value": 767640.3, "unit": "gal"}
